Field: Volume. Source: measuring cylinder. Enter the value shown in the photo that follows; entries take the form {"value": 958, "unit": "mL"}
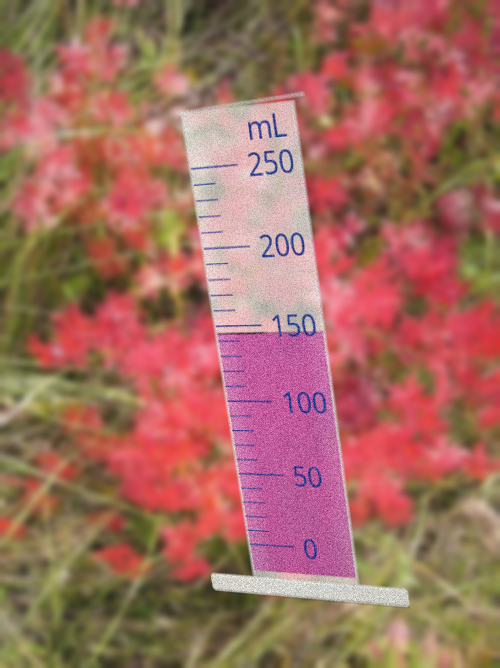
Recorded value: {"value": 145, "unit": "mL"}
